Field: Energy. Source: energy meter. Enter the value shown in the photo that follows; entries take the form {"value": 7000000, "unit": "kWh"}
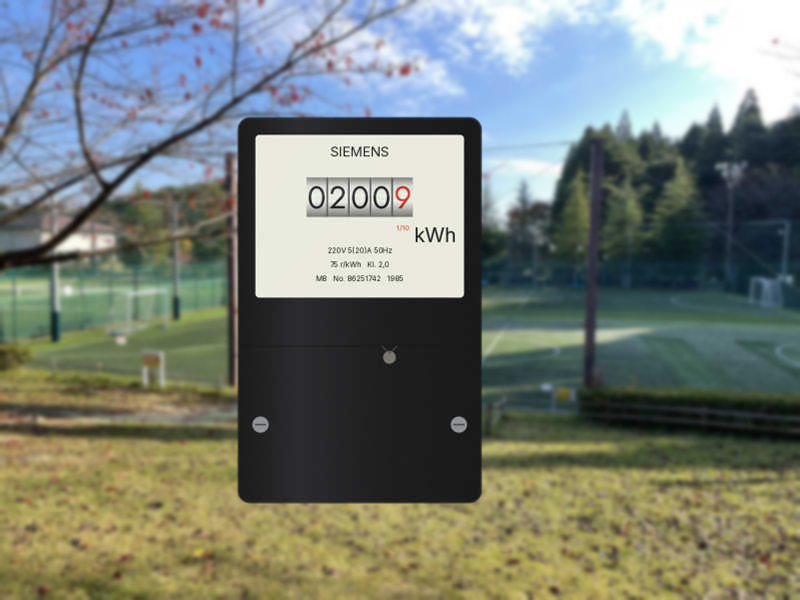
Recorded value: {"value": 200.9, "unit": "kWh"}
